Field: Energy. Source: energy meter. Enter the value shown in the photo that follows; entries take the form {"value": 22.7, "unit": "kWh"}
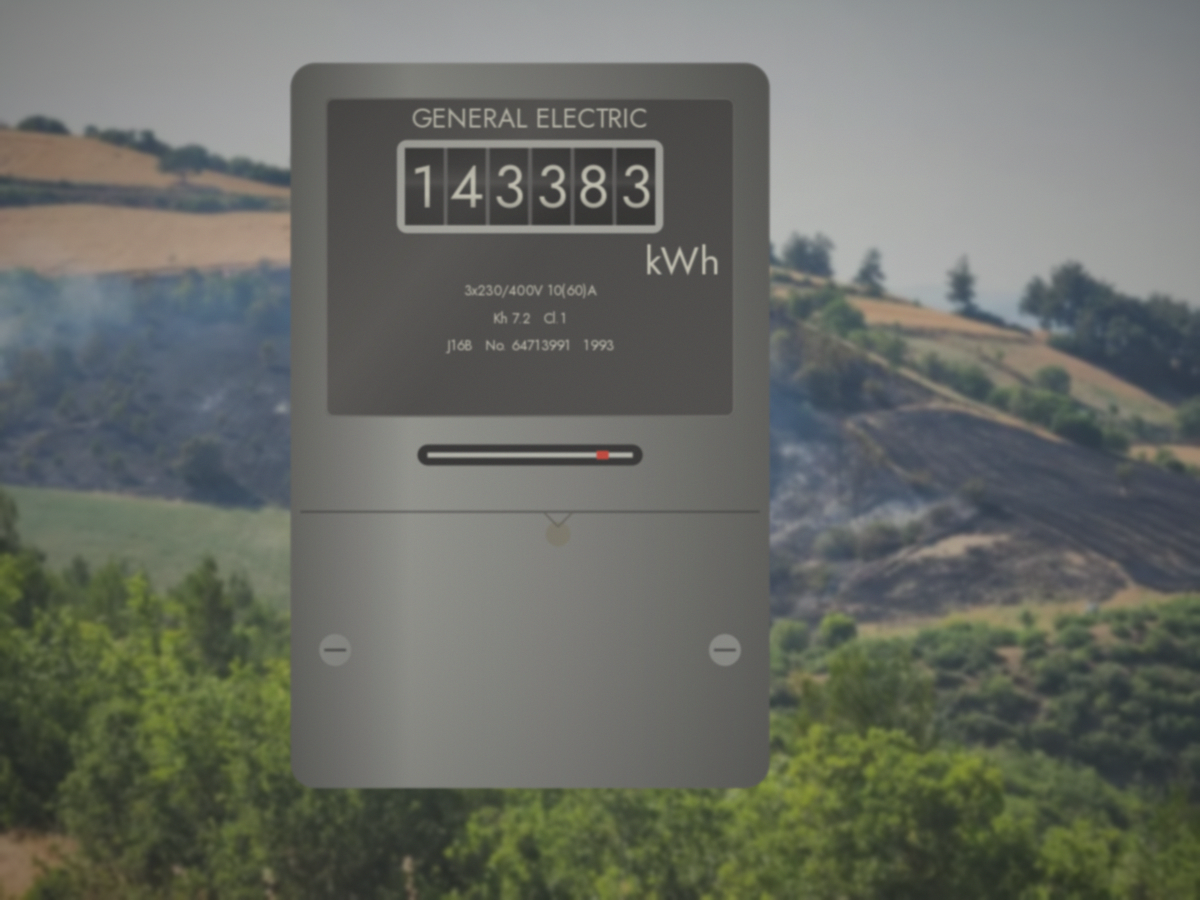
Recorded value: {"value": 143383, "unit": "kWh"}
